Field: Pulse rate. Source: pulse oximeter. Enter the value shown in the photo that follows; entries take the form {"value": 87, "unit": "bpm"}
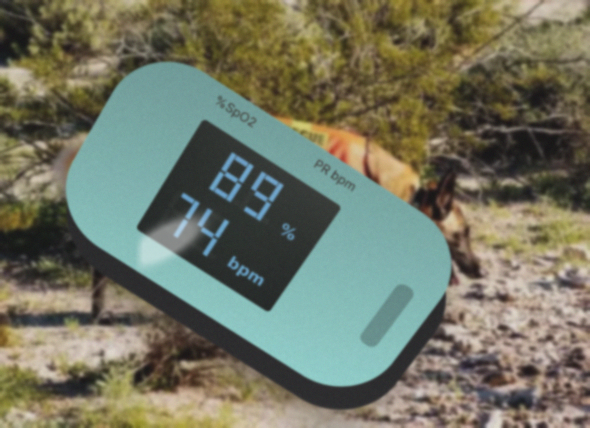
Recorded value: {"value": 74, "unit": "bpm"}
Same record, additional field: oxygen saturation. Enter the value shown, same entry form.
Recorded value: {"value": 89, "unit": "%"}
